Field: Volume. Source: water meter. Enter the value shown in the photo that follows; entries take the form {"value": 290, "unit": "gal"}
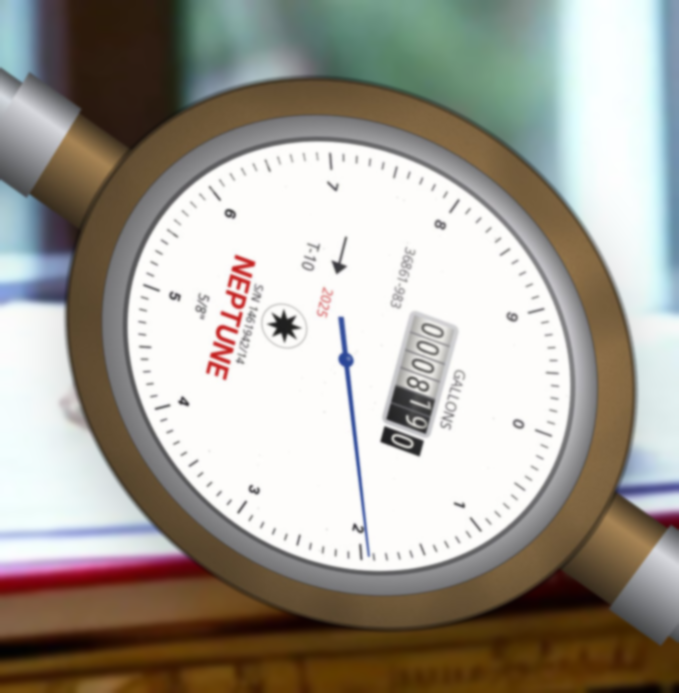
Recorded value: {"value": 8191.9, "unit": "gal"}
